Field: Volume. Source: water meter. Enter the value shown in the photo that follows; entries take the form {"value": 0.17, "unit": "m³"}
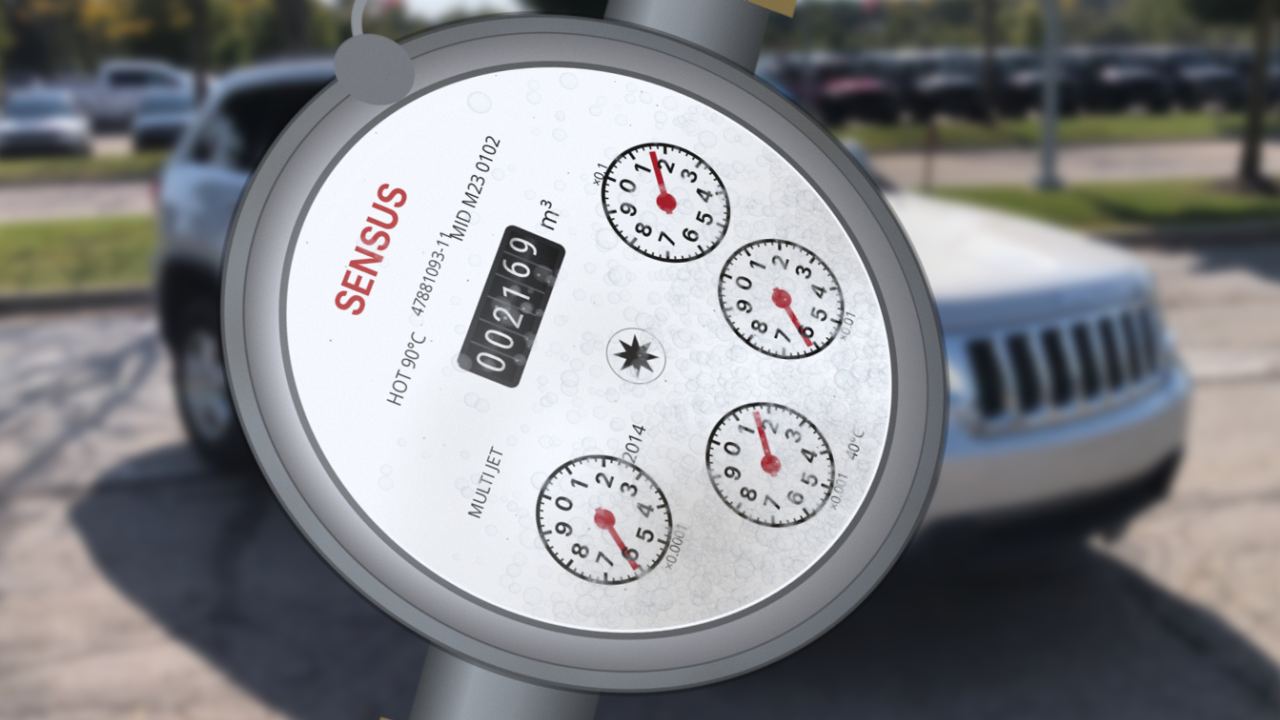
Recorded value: {"value": 2169.1616, "unit": "m³"}
